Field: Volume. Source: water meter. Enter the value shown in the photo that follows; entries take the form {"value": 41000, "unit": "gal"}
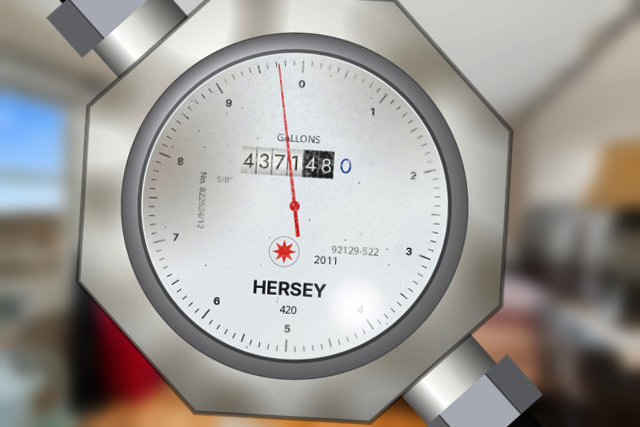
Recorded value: {"value": 4371479.7, "unit": "gal"}
